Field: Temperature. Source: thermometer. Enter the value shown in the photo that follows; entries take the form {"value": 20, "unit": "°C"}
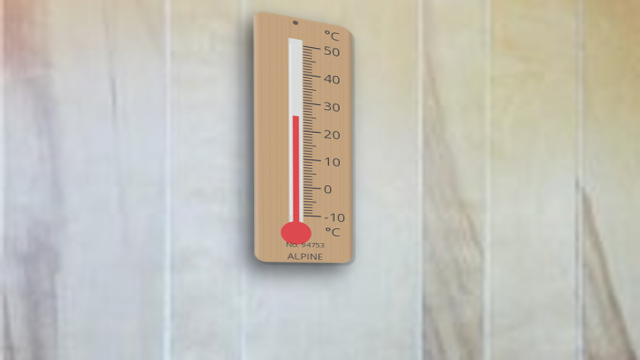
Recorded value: {"value": 25, "unit": "°C"}
